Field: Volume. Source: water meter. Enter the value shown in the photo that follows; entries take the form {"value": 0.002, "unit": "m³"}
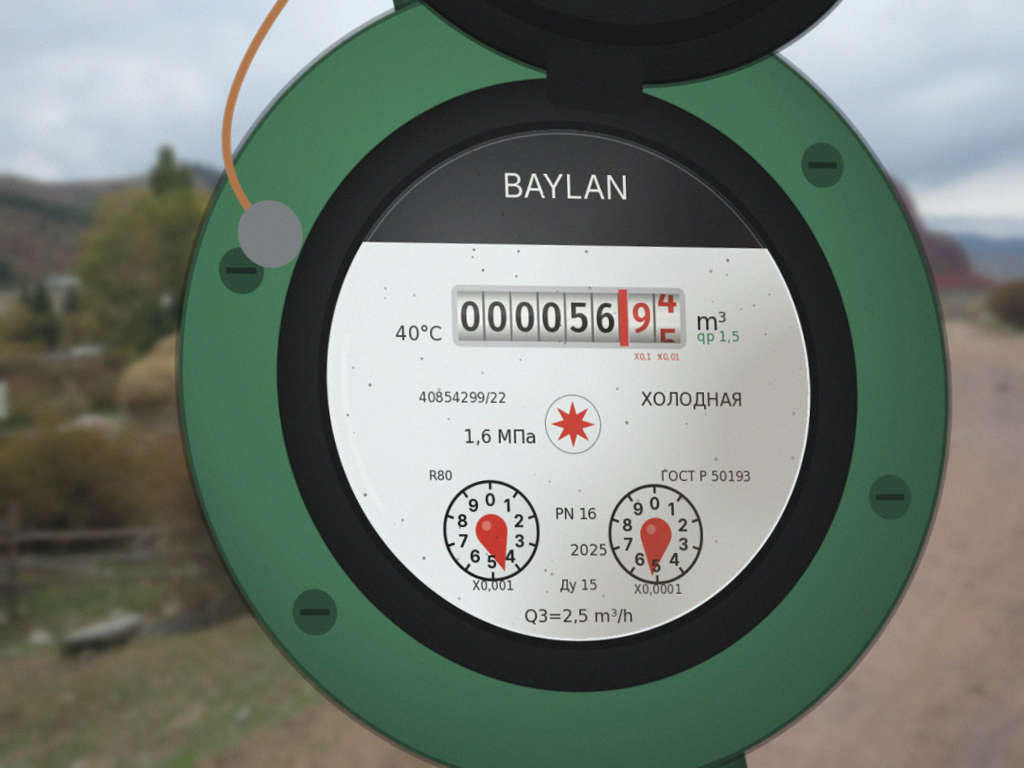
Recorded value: {"value": 56.9445, "unit": "m³"}
